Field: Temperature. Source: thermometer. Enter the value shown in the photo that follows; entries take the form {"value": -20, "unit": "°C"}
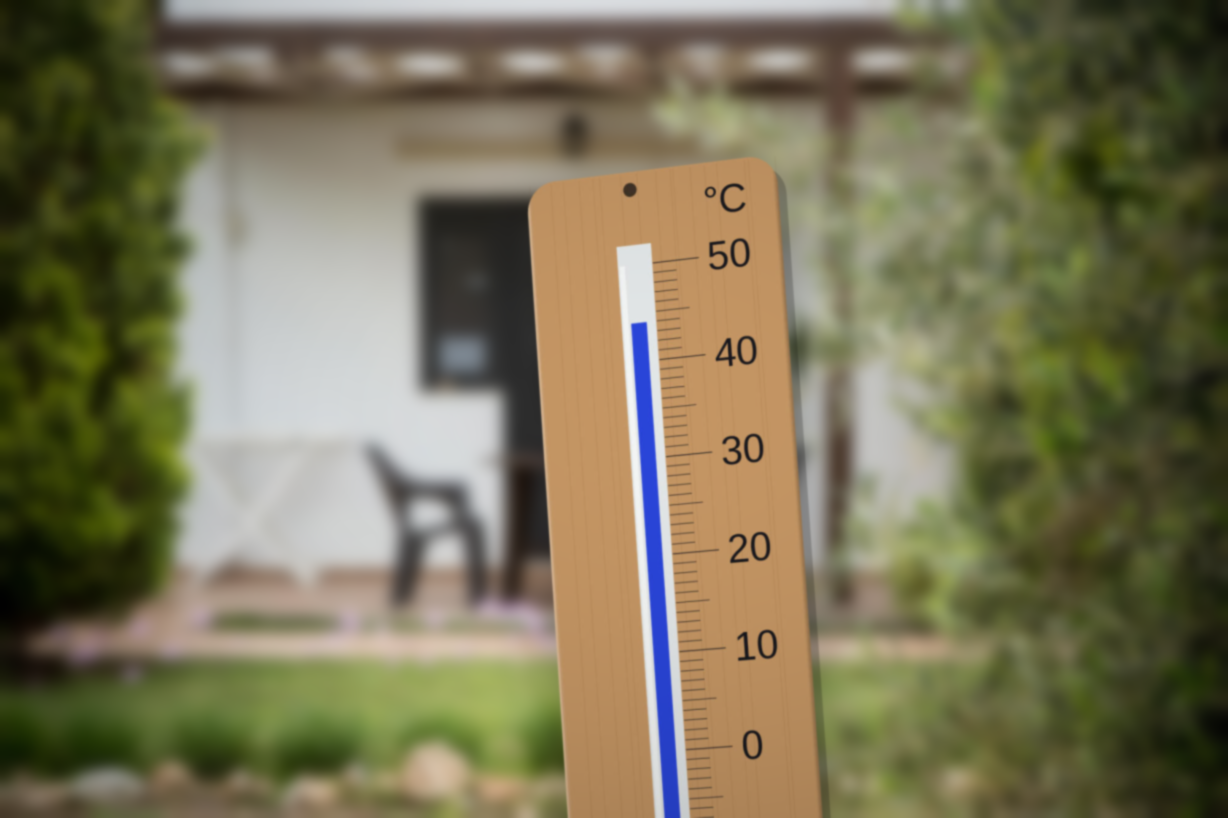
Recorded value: {"value": 44, "unit": "°C"}
